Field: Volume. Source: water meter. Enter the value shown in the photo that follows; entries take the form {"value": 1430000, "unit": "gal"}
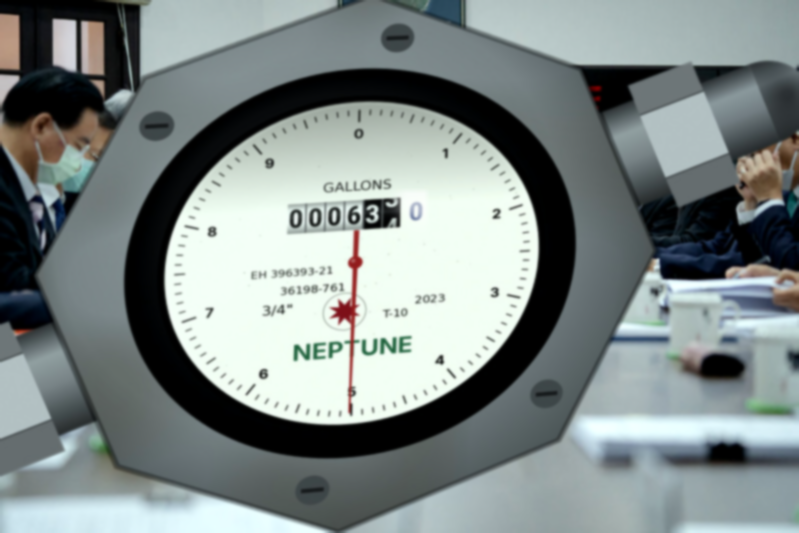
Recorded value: {"value": 6335.0, "unit": "gal"}
